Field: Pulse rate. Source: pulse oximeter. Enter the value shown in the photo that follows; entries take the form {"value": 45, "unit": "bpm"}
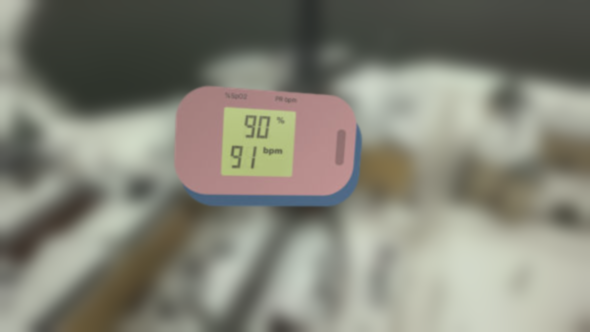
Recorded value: {"value": 91, "unit": "bpm"}
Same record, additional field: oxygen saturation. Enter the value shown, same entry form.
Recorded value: {"value": 90, "unit": "%"}
